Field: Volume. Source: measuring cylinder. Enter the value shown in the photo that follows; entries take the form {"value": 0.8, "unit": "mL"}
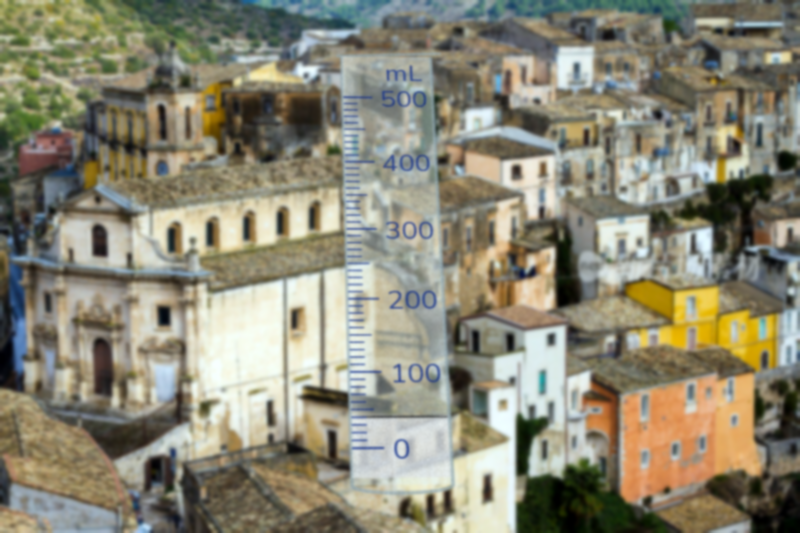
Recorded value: {"value": 40, "unit": "mL"}
